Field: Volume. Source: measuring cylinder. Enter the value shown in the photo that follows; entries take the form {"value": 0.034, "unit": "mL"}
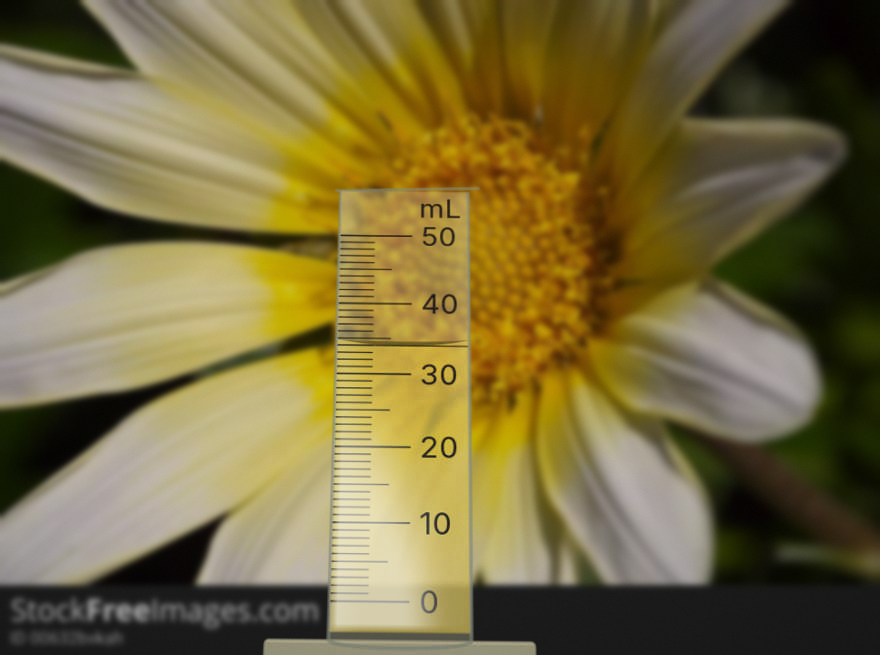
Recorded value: {"value": 34, "unit": "mL"}
